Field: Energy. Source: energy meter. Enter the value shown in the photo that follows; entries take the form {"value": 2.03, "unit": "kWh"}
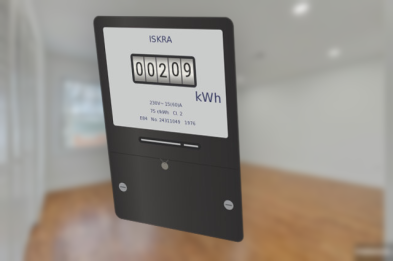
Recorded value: {"value": 209, "unit": "kWh"}
